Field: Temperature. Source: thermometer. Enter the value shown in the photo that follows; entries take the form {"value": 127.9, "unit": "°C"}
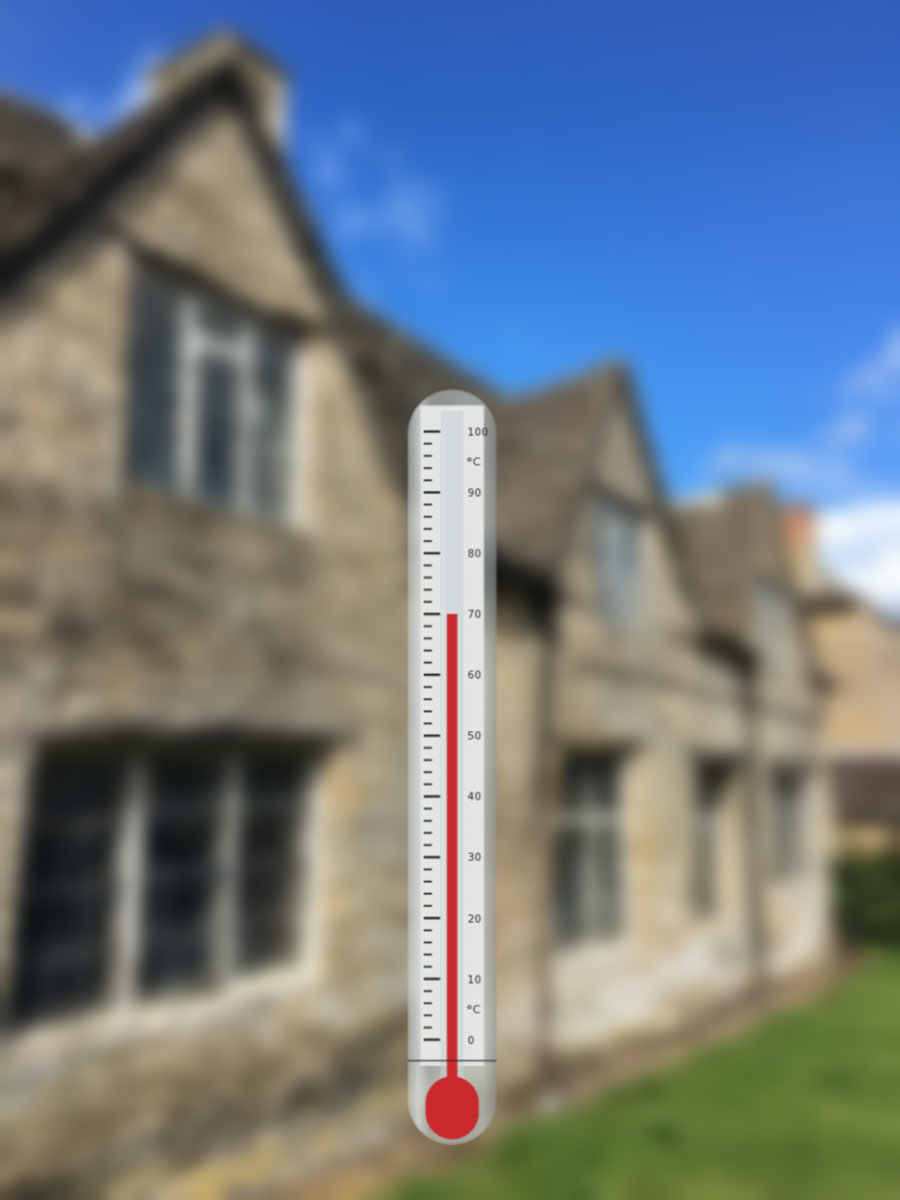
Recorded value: {"value": 70, "unit": "°C"}
